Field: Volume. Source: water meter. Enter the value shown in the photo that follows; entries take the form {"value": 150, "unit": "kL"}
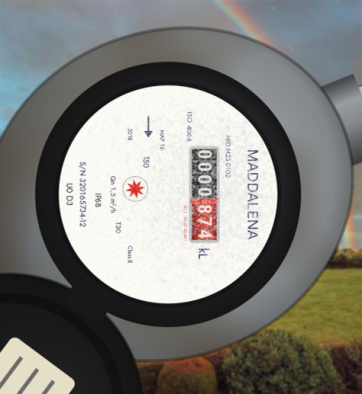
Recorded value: {"value": 0.874, "unit": "kL"}
